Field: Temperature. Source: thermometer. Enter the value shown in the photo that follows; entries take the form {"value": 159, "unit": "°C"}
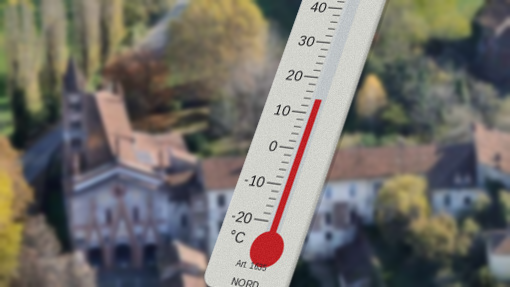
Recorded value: {"value": 14, "unit": "°C"}
